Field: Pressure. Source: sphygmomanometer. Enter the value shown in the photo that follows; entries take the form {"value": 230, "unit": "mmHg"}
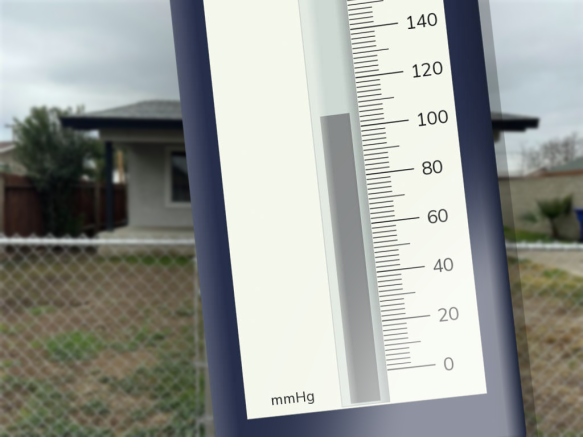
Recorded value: {"value": 106, "unit": "mmHg"}
